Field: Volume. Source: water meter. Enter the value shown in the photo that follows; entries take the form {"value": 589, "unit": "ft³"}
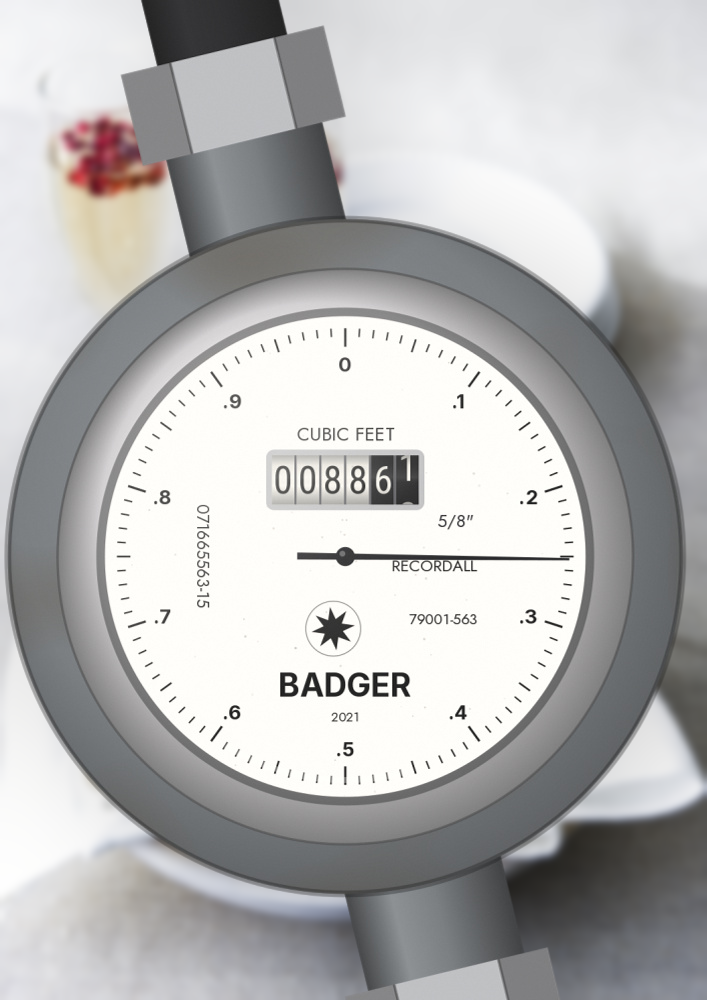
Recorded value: {"value": 8861.25, "unit": "ft³"}
